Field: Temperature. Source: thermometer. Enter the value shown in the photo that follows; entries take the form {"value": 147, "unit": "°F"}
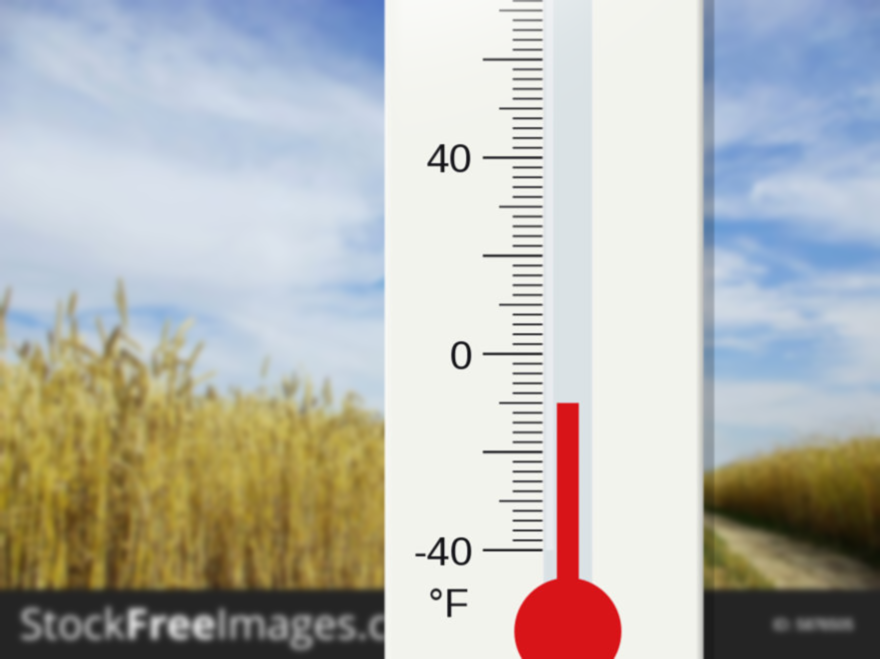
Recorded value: {"value": -10, "unit": "°F"}
